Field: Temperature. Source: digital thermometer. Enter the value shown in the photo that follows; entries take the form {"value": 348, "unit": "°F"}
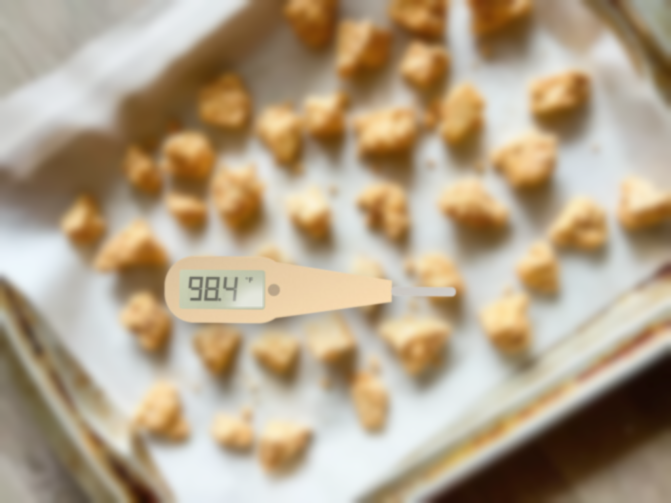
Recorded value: {"value": 98.4, "unit": "°F"}
